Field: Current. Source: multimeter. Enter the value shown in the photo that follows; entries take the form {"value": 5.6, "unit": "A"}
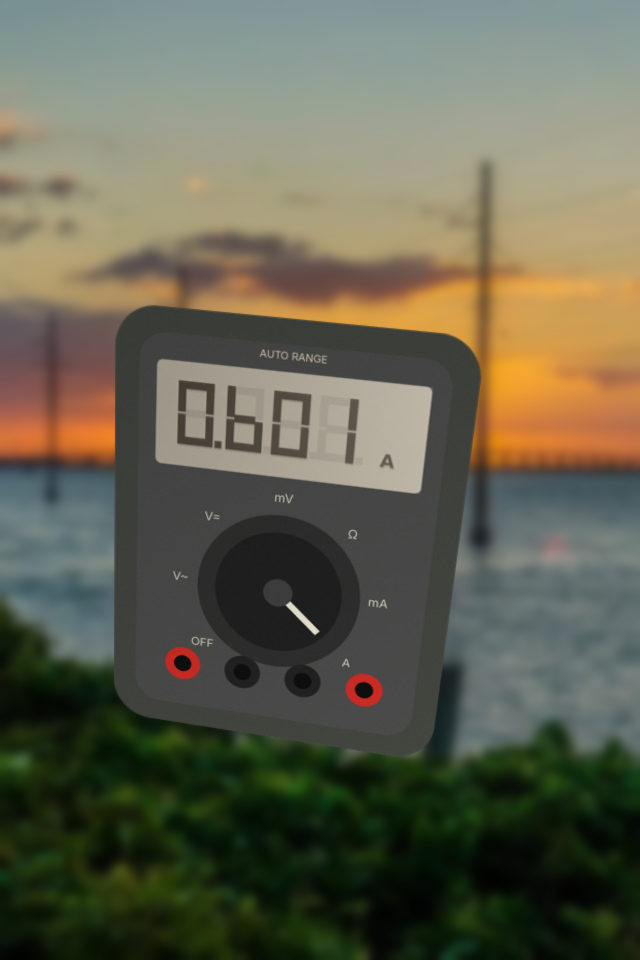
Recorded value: {"value": 0.601, "unit": "A"}
